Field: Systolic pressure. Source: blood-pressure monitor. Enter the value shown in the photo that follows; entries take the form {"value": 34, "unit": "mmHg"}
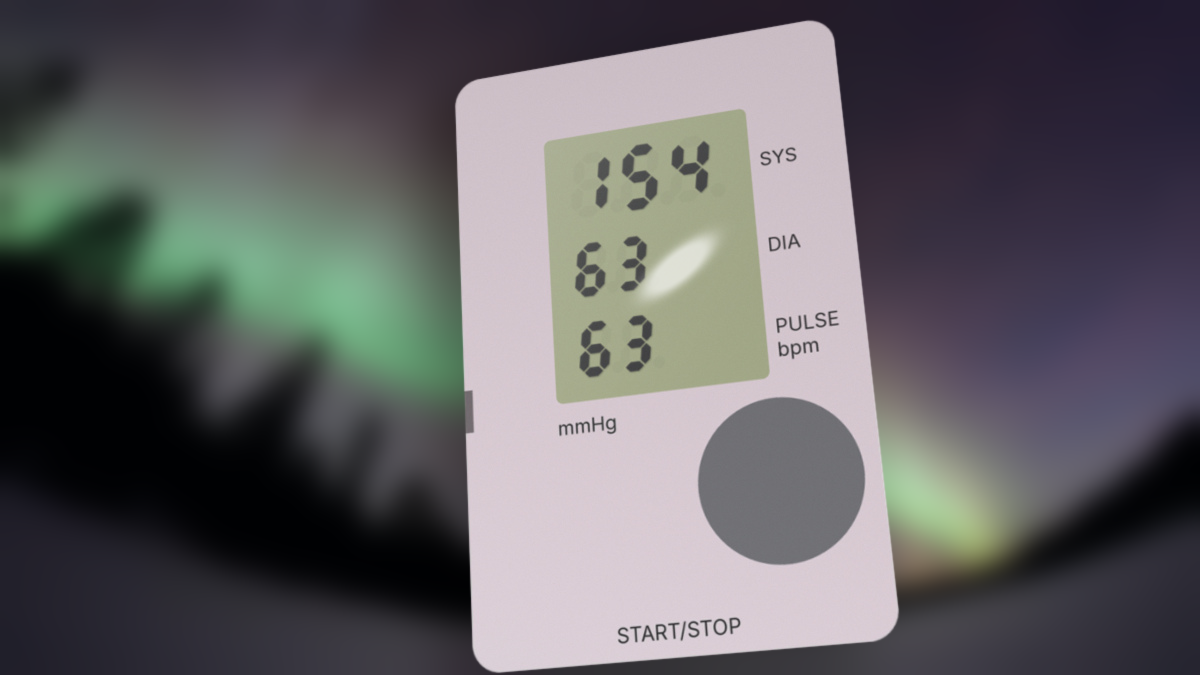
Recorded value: {"value": 154, "unit": "mmHg"}
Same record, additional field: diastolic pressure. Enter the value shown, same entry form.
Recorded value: {"value": 63, "unit": "mmHg"}
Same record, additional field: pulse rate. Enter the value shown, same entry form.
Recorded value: {"value": 63, "unit": "bpm"}
